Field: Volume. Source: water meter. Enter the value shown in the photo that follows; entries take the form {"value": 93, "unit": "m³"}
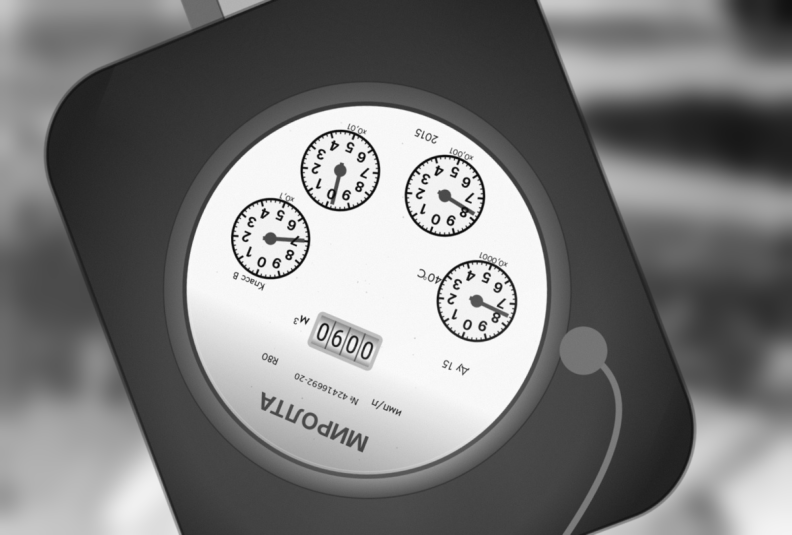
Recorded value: {"value": 90.6977, "unit": "m³"}
